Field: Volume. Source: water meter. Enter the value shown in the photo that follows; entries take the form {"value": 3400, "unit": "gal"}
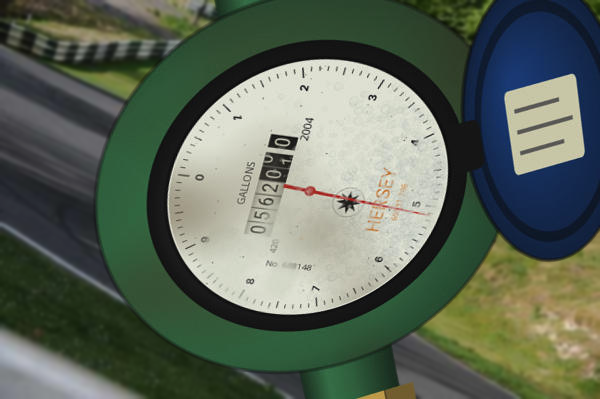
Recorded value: {"value": 562005.1, "unit": "gal"}
